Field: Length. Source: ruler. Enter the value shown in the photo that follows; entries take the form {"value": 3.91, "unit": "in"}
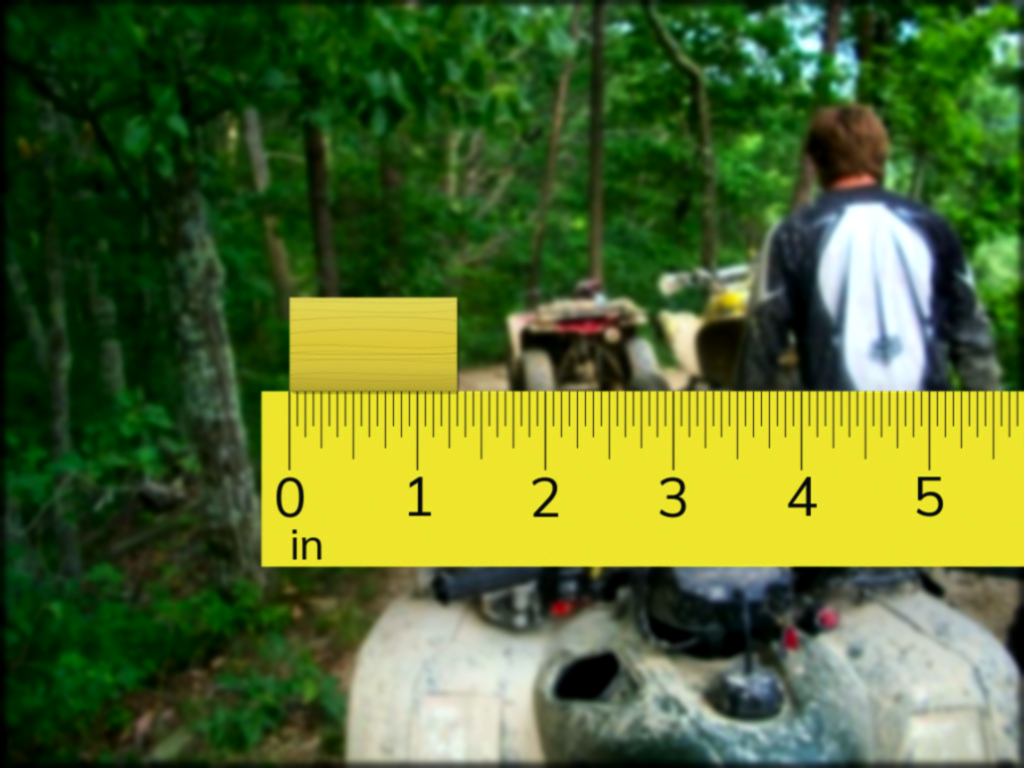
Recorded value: {"value": 1.3125, "unit": "in"}
